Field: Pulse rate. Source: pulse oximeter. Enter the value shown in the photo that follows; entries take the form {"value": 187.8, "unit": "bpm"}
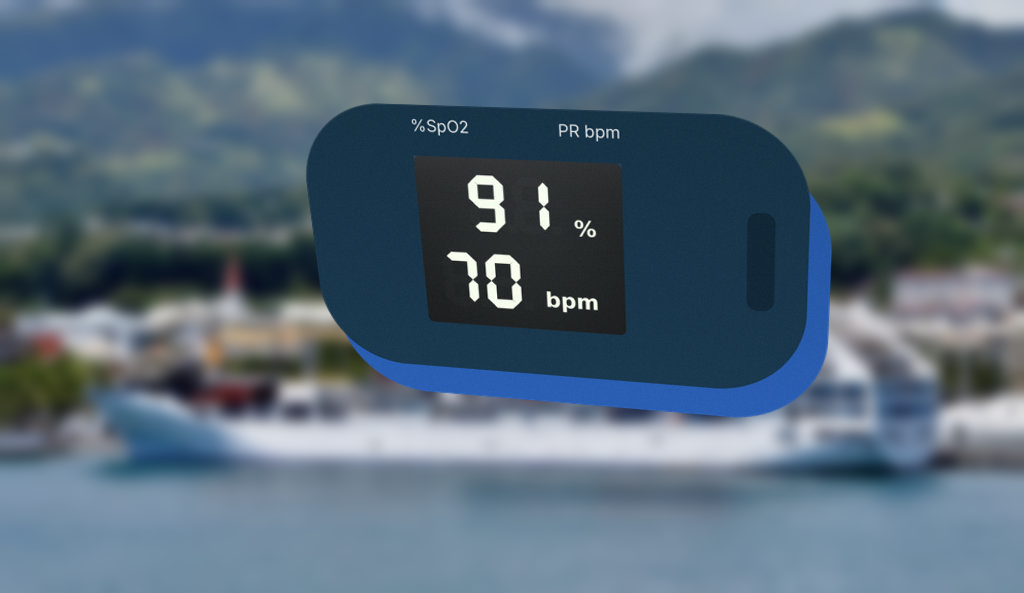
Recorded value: {"value": 70, "unit": "bpm"}
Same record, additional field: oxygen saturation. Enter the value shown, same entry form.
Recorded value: {"value": 91, "unit": "%"}
